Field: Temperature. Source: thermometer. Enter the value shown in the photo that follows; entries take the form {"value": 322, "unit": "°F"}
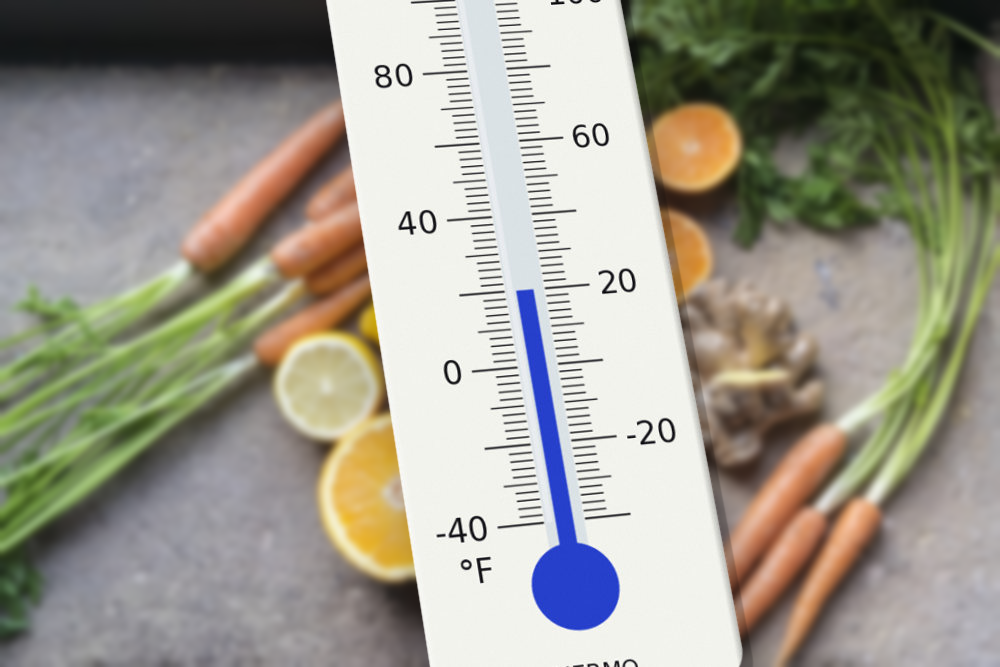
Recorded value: {"value": 20, "unit": "°F"}
